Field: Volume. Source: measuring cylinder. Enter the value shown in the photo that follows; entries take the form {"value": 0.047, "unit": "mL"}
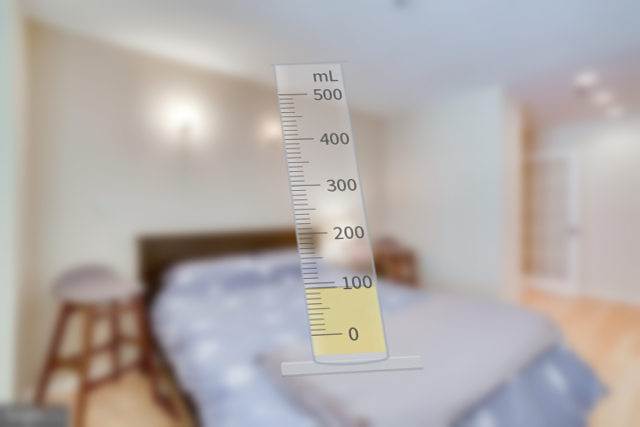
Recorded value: {"value": 90, "unit": "mL"}
